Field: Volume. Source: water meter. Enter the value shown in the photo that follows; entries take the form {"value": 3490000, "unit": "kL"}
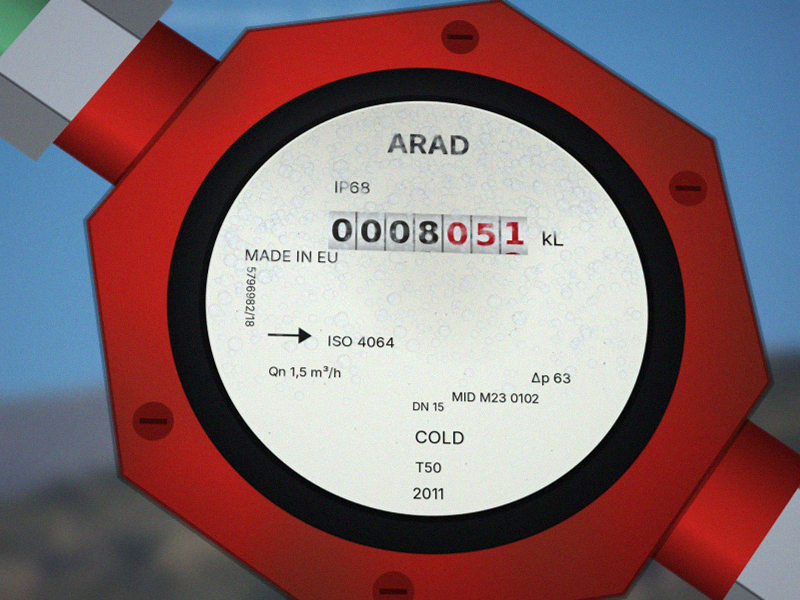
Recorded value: {"value": 8.051, "unit": "kL"}
